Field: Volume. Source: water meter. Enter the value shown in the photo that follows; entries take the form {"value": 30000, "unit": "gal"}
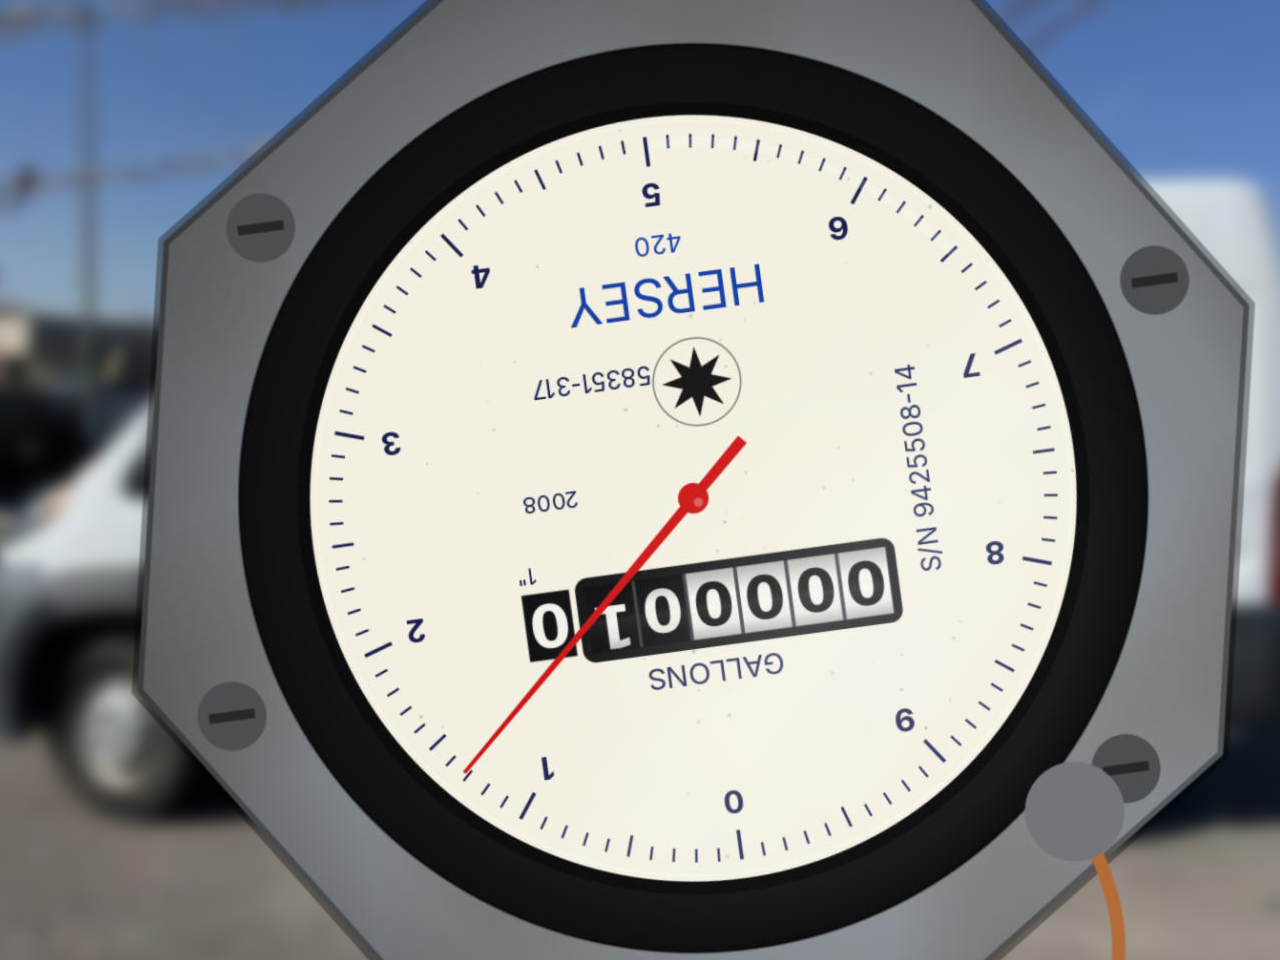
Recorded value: {"value": 11.3, "unit": "gal"}
